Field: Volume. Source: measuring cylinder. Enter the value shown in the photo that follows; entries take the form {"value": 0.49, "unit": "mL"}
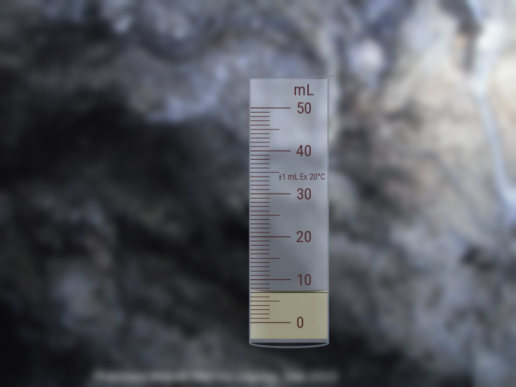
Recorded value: {"value": 7, "unit": "mL"}
